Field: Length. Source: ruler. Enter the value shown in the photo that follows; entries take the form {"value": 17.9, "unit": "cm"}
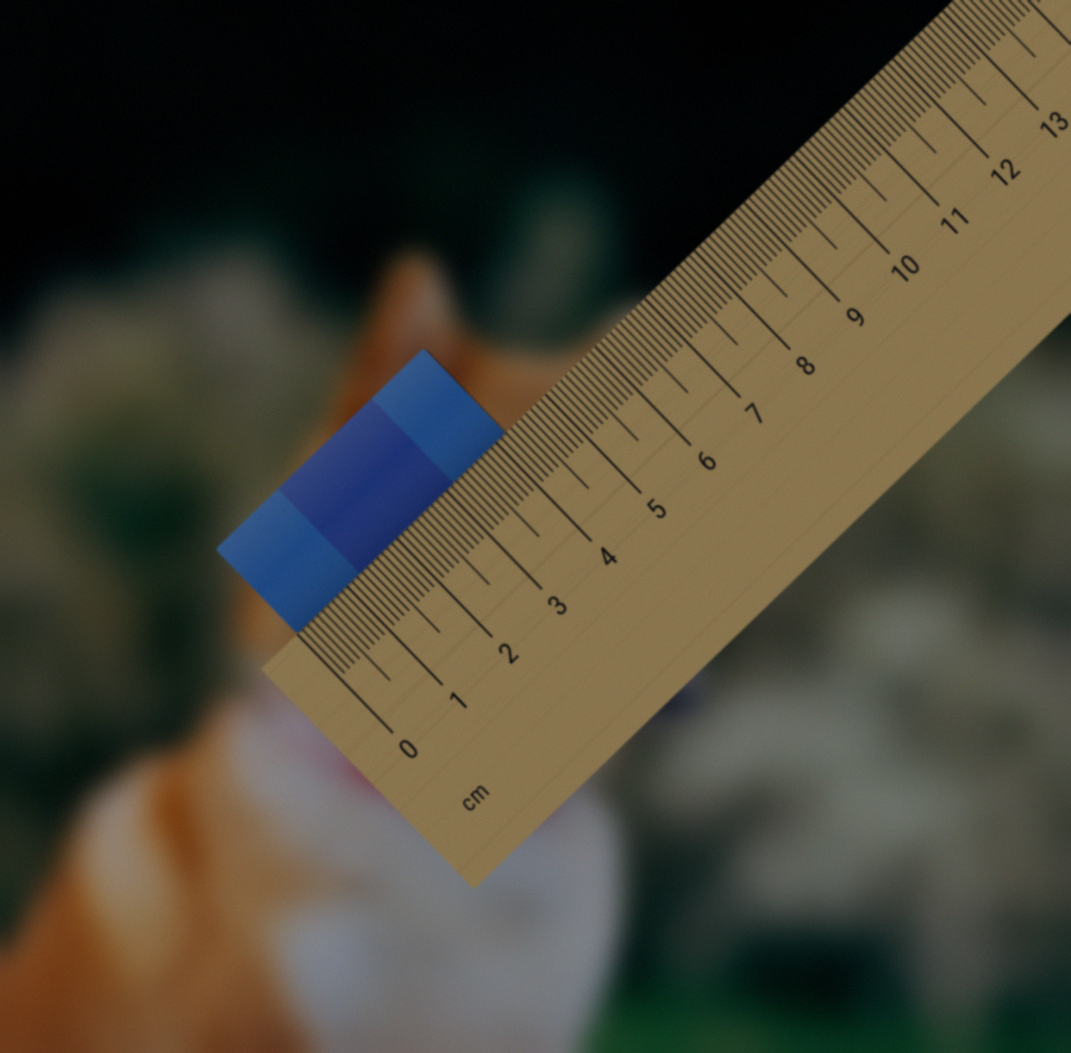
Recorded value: {"value": 4.2, "unit": "cm"}
